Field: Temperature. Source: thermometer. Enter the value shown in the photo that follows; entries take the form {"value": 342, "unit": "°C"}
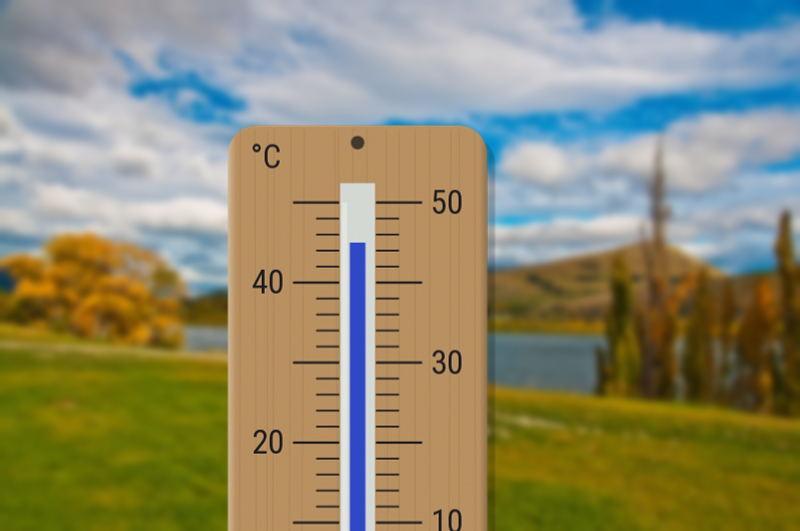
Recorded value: {"value": 45, "unit": "°C"}
